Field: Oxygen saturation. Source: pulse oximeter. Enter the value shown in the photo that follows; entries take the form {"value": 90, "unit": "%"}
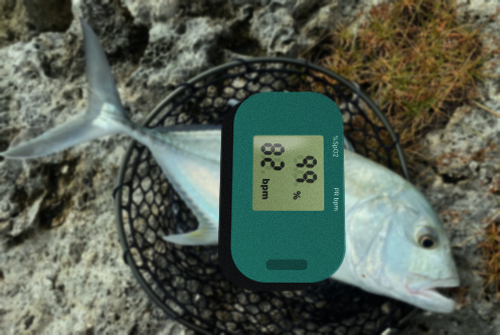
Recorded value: {"value": 99, "unit": "%"}
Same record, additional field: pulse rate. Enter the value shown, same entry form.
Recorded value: {"value": 82, "unit": "bpm"}
